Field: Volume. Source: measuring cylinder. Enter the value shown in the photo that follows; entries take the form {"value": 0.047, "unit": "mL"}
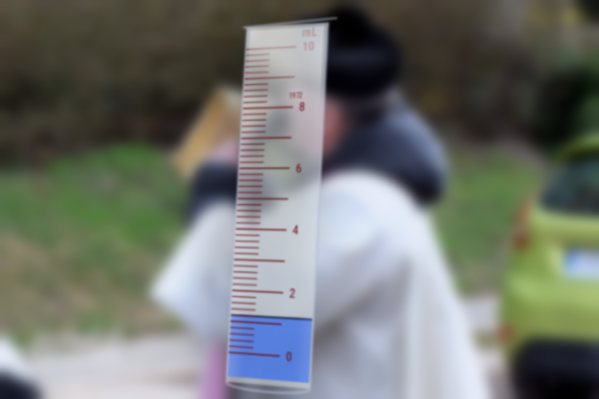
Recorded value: {"value": 1.2, "unit": "mL"}
